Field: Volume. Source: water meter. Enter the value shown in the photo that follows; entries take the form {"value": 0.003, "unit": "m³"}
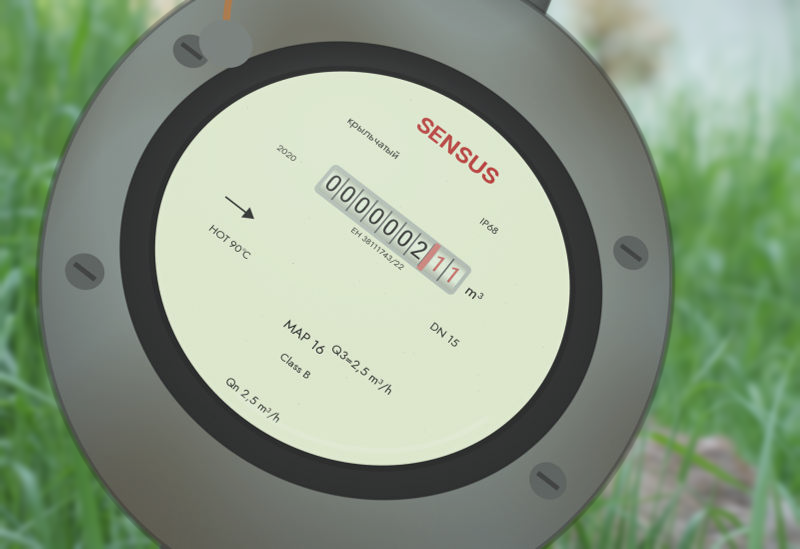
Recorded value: {"value": 2.11, "unit": "m³"}
